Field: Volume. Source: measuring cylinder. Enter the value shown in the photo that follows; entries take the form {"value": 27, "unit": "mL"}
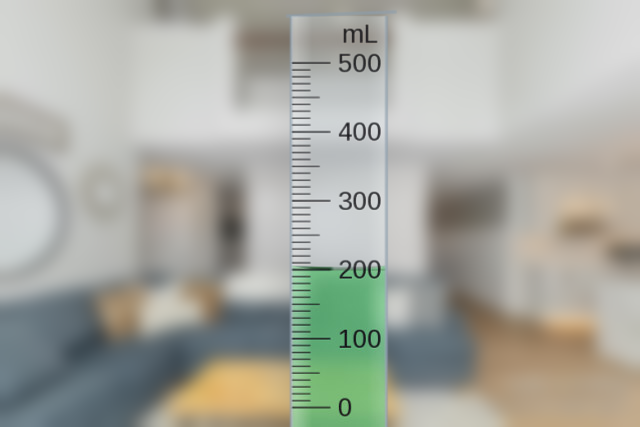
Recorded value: {"value": 200, "unit": "mL"}
